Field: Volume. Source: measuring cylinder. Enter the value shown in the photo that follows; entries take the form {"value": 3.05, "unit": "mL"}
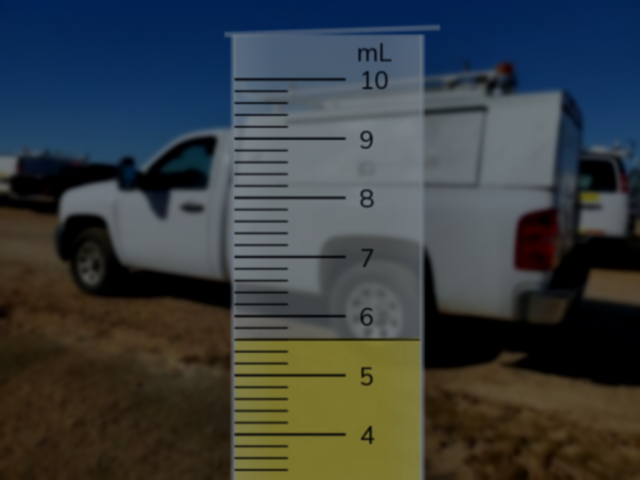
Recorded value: {"value": 5.6, "unit": "mL"}
